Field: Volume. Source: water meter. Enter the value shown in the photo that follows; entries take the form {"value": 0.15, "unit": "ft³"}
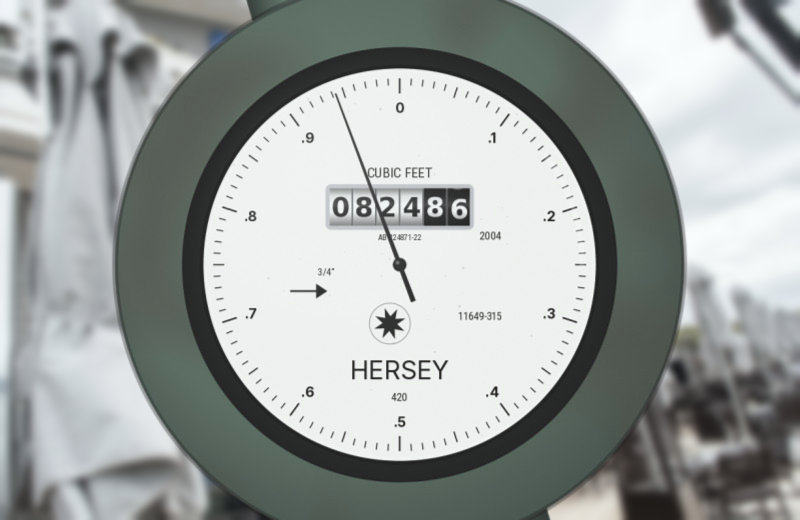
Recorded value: {"value": 82485.94, "unit": "ft³"}
